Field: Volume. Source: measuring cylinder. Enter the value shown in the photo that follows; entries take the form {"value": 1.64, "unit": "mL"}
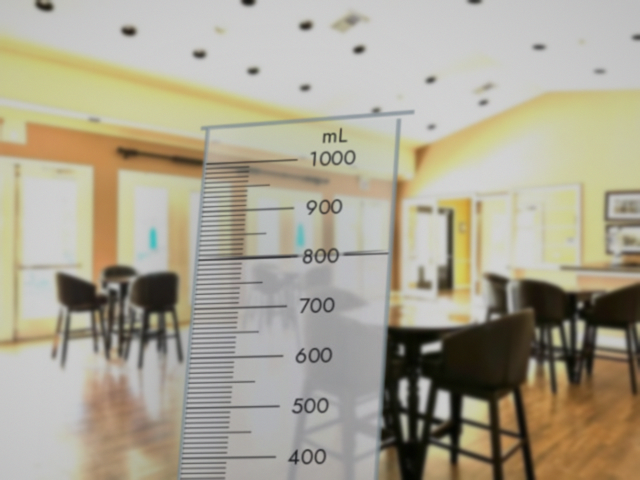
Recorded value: {"value": 800, "unit": "mL"}
